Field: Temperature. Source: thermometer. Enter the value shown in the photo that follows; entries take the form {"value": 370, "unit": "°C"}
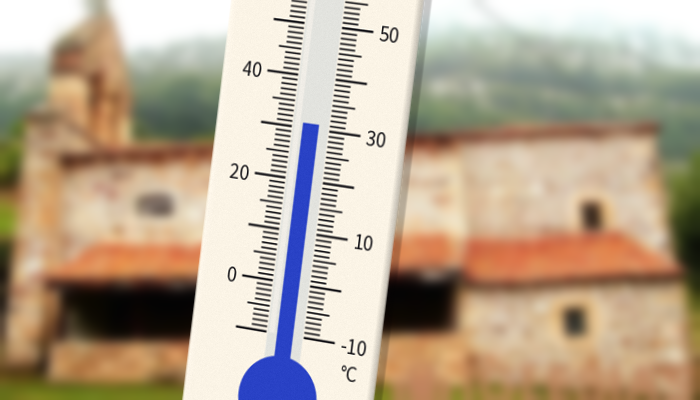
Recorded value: {"value": 31, "unit": "°C"}
